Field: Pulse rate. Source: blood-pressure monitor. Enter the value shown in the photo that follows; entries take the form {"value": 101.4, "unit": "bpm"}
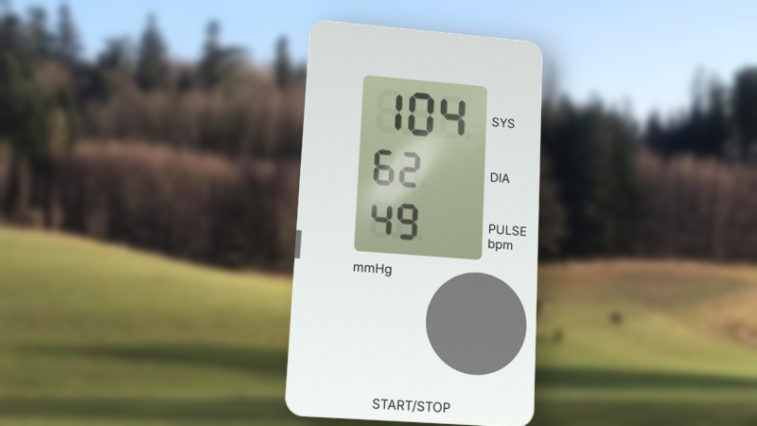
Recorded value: {"value": 49, "unit": "bpm"}
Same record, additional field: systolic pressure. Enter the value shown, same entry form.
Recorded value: {"value": 104, "unit": "mmHg"}
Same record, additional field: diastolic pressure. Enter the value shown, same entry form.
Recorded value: {"value": 62, "unit": "mmHg"}
